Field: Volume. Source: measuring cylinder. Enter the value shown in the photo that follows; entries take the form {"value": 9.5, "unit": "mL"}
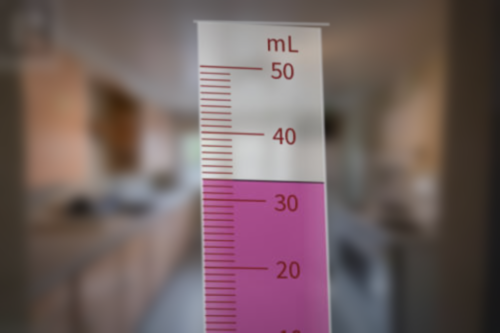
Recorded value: {"value": 33, "unit": "mL"}
